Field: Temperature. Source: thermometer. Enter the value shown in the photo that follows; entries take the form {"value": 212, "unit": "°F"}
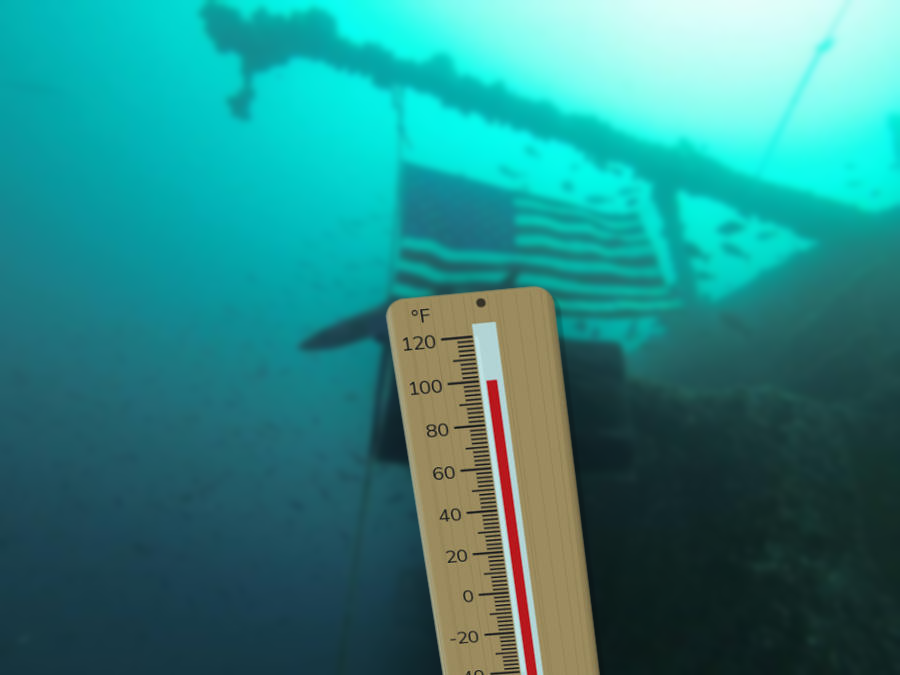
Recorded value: {"value": 100, "unit": "°F"}
